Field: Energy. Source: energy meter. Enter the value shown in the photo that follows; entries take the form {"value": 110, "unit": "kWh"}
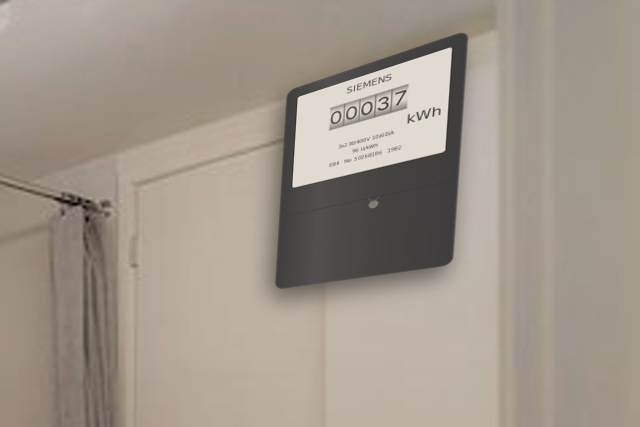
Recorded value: {"value": 37, "unit": "kWh"}
